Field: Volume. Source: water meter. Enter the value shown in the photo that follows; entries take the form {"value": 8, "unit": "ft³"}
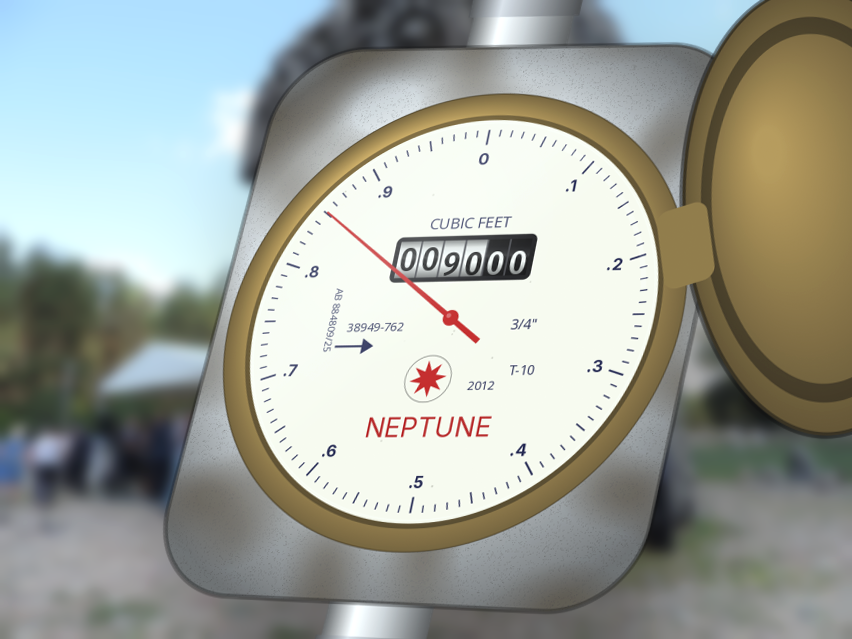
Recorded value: {"value": 8999.85, "unit": "ft³"}
